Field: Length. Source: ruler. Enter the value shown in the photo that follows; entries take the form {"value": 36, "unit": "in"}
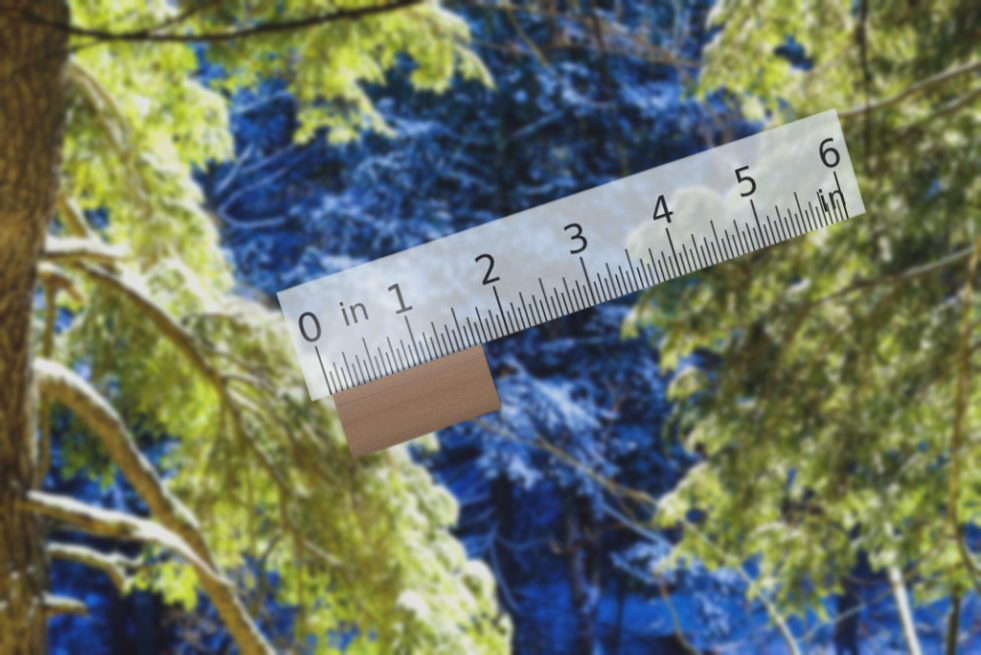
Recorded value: {"value": 1.6875, "unit": "in"}
